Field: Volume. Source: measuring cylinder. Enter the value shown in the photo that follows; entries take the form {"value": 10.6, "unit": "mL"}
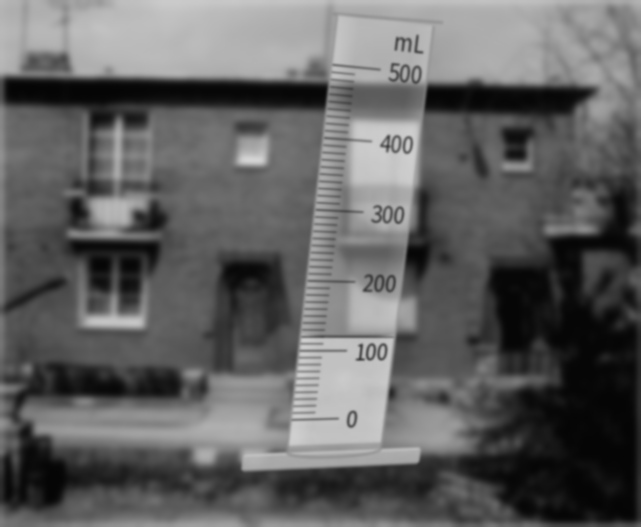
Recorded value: {"value": 120, "unit": "mL"}
